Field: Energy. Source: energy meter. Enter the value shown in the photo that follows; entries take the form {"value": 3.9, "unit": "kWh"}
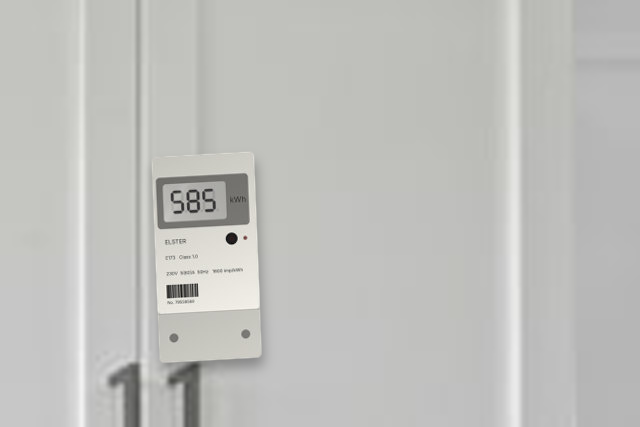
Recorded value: {"value": 585, "unit": "kWh"}
